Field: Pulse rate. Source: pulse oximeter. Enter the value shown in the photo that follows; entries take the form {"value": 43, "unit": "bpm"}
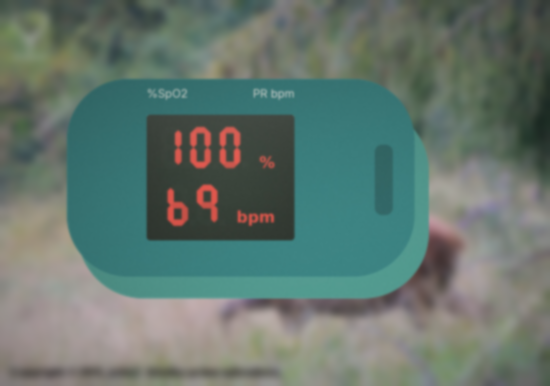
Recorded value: {"value": 69, "unit": "bpm"}
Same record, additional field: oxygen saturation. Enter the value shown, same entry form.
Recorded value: {"value": 100, "unit": "%"}
